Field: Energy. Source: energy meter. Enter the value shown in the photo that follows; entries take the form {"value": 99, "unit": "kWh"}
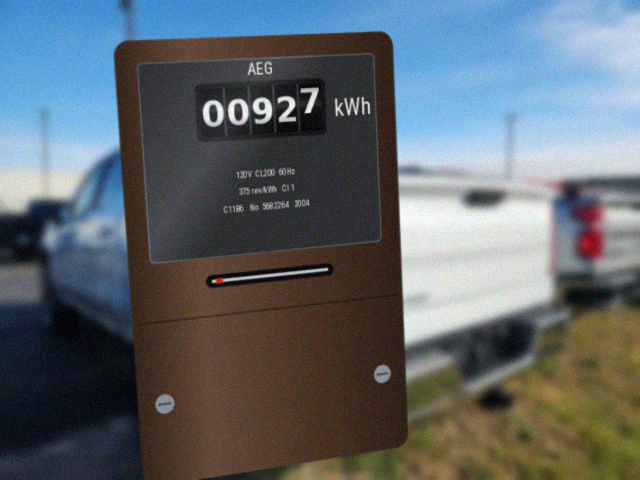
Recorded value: {"value": 927, "unit": "kWh"}
